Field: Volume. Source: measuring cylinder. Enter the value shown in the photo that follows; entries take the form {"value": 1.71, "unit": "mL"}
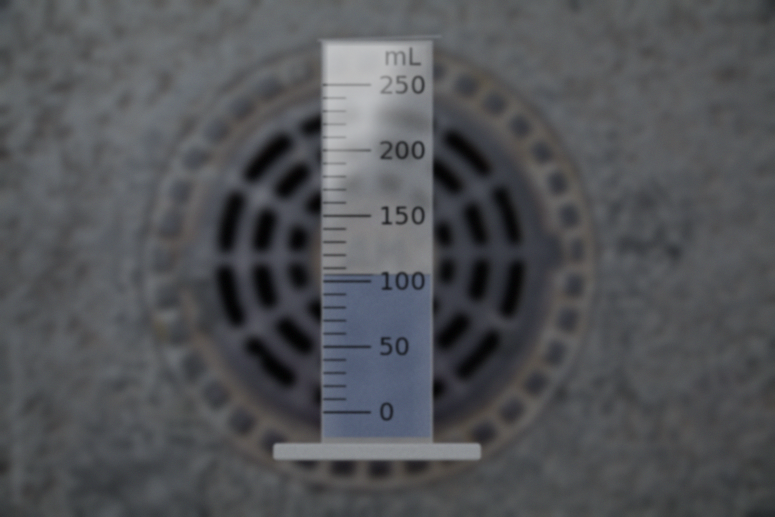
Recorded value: {"value": 105, "unit": "mL"}
